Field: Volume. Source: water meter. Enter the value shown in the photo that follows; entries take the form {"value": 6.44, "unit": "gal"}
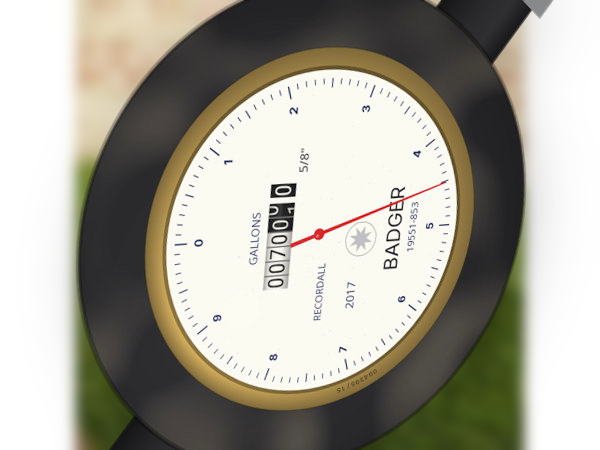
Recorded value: {"value": 70004.5, "unit": "gal"}
